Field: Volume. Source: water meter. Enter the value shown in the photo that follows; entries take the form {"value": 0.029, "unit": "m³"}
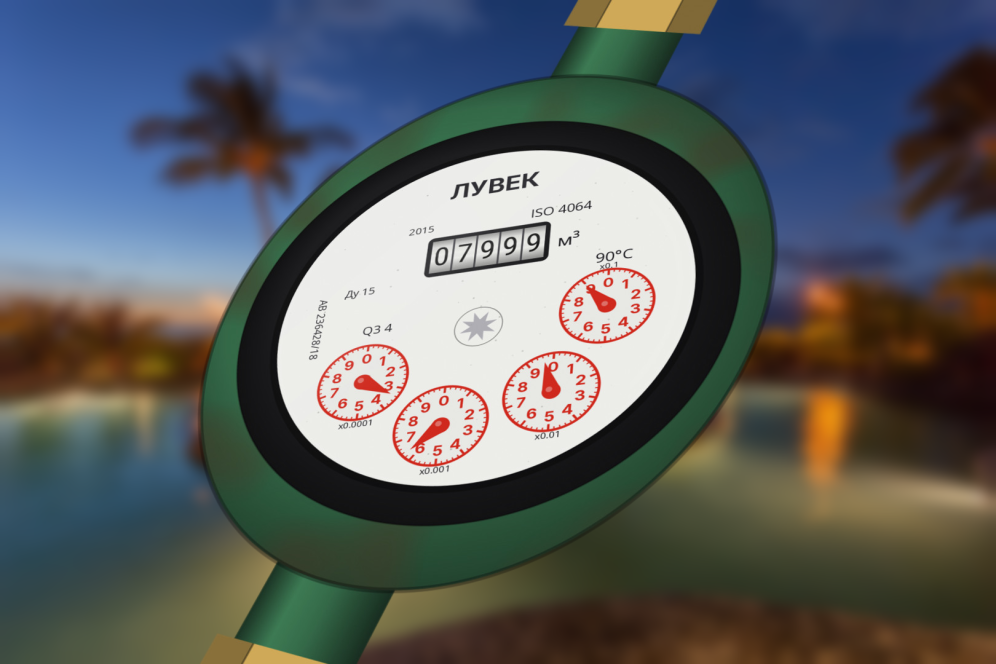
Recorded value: {"value": 7999.8963, "unit": "m³"}
